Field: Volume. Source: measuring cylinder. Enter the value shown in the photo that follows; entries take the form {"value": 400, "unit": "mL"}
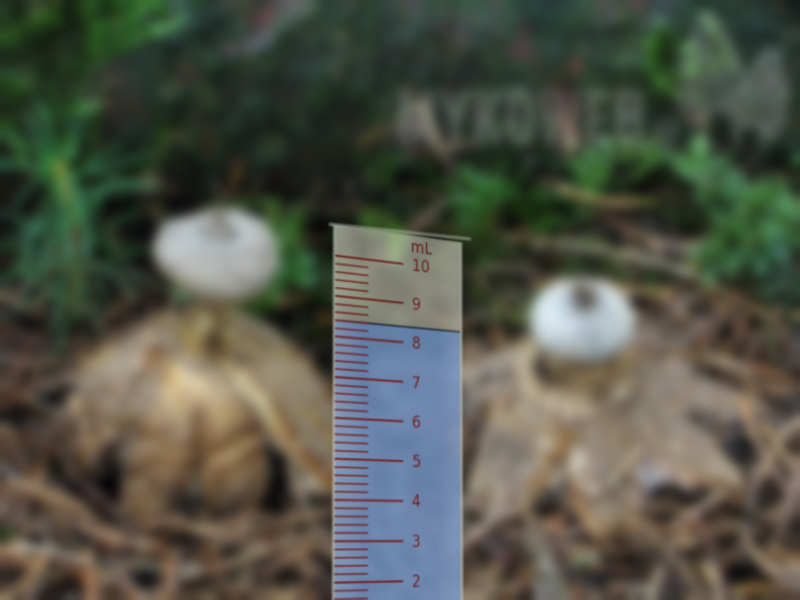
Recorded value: {"value": 8.4, "unit": "mL"}
